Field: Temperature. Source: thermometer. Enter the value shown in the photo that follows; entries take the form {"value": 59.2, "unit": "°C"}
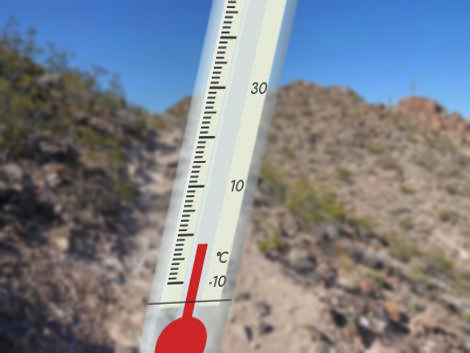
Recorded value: {"value": -2, "unit": "°C"}
